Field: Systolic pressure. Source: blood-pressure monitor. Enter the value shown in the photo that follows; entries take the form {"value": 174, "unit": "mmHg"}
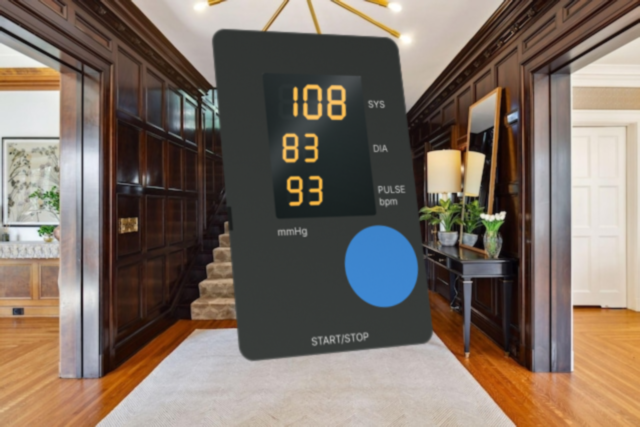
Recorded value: {"value": 108, "unit": "mmHg"}
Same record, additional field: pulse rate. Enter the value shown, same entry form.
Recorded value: {"value": 93, "unit": "bpm"}
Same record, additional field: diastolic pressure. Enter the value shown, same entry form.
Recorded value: {"value": 83, "unit": "mmHg"}
